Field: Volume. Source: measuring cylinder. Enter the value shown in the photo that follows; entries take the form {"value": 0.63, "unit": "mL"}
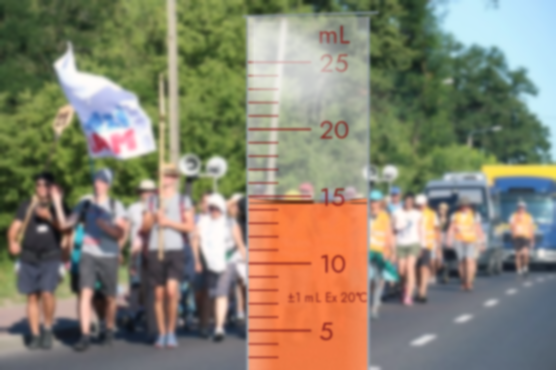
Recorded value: {"value": 14.5, "unit": "mL"}
